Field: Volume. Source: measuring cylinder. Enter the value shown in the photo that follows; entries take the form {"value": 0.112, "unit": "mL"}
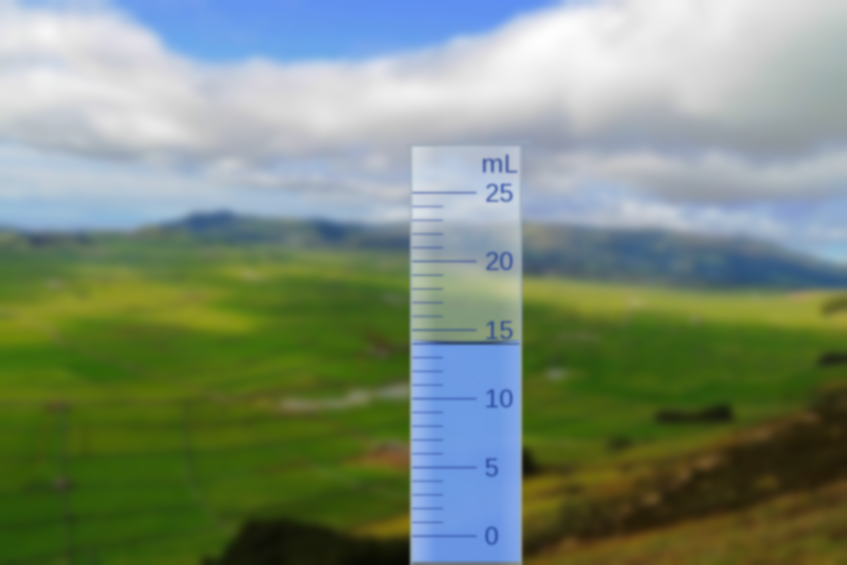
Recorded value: {"value": 14, "unit": "mL"}
